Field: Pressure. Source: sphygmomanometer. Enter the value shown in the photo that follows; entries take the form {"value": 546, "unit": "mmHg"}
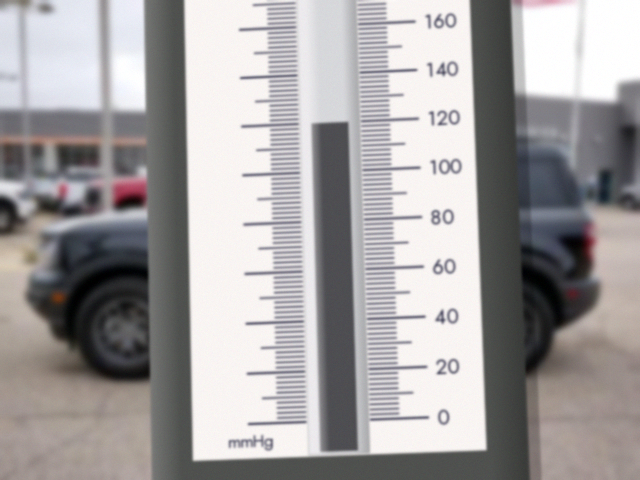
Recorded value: {"value": 120, "unit": "mmHg"}
